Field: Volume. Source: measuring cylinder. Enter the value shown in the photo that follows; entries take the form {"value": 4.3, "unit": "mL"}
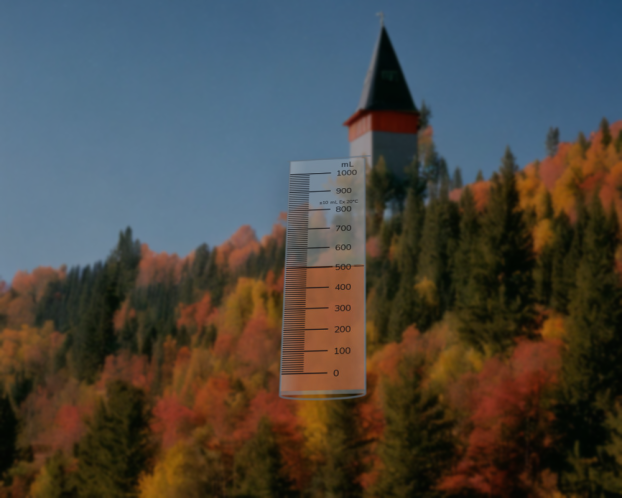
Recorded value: {"value": 500, "unit": "mL"}
